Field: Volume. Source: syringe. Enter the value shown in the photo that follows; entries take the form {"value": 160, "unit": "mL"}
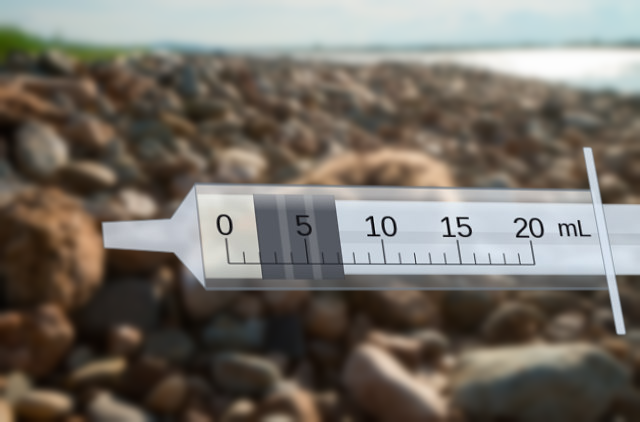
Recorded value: {"value": 2, "unit": "mL"}
